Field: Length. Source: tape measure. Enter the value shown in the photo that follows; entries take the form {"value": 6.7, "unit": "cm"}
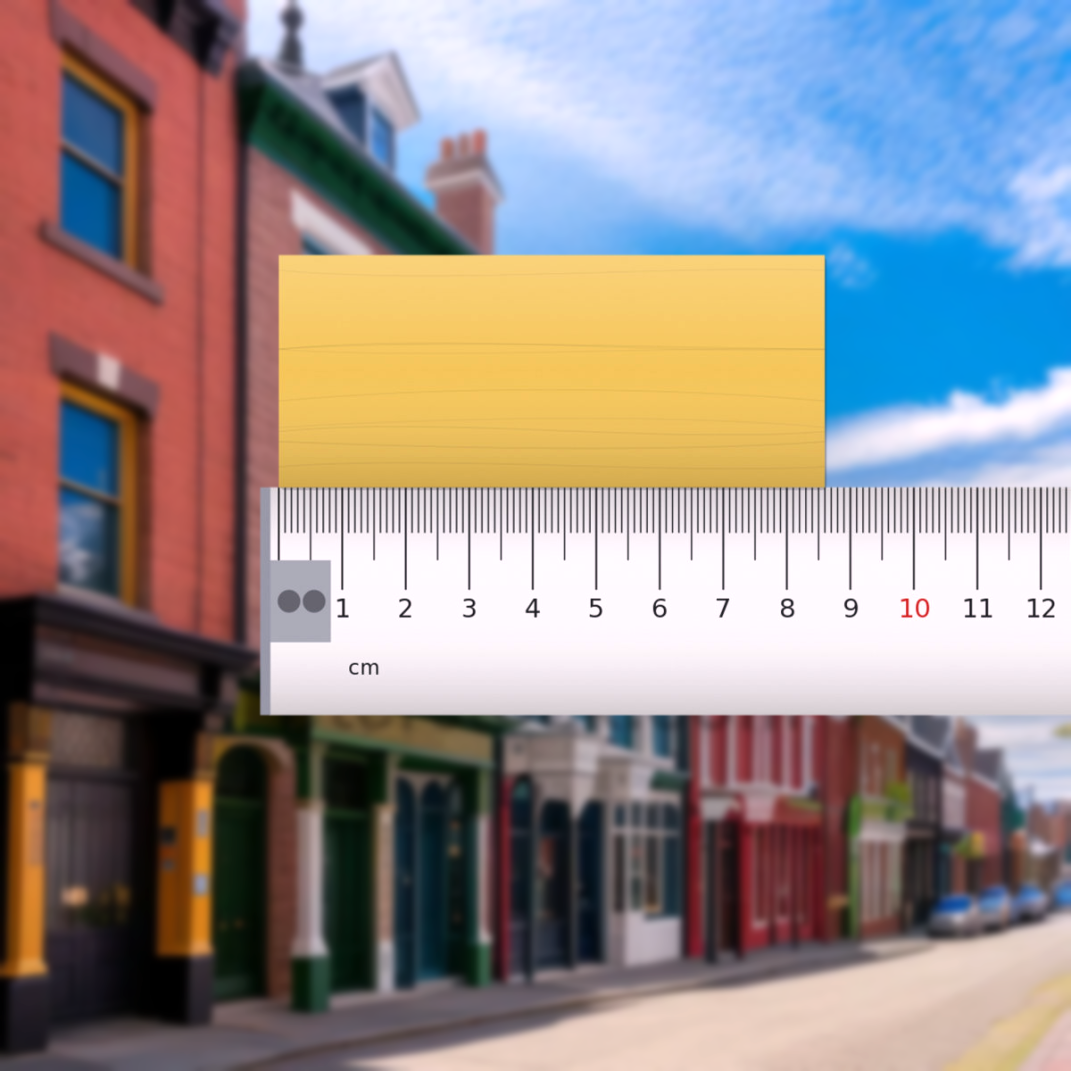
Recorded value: {"value": 8.6, "unit": "cm"}
